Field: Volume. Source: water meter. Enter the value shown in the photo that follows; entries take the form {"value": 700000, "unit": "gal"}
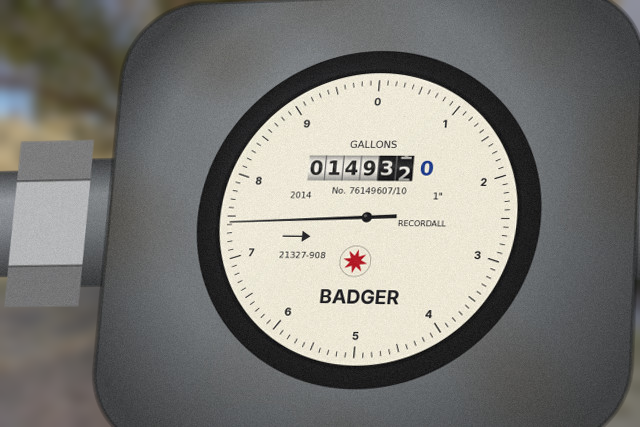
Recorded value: {"value": 149317.4, "unit": "gal"}
